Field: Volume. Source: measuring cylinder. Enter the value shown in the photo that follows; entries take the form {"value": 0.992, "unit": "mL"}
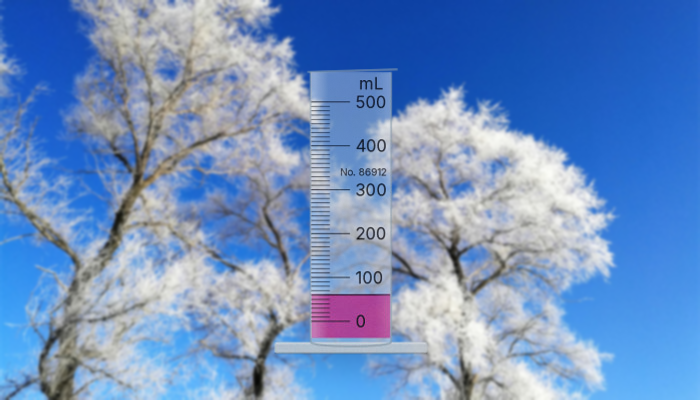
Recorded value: {"value": 60, "unit": "mL"}
